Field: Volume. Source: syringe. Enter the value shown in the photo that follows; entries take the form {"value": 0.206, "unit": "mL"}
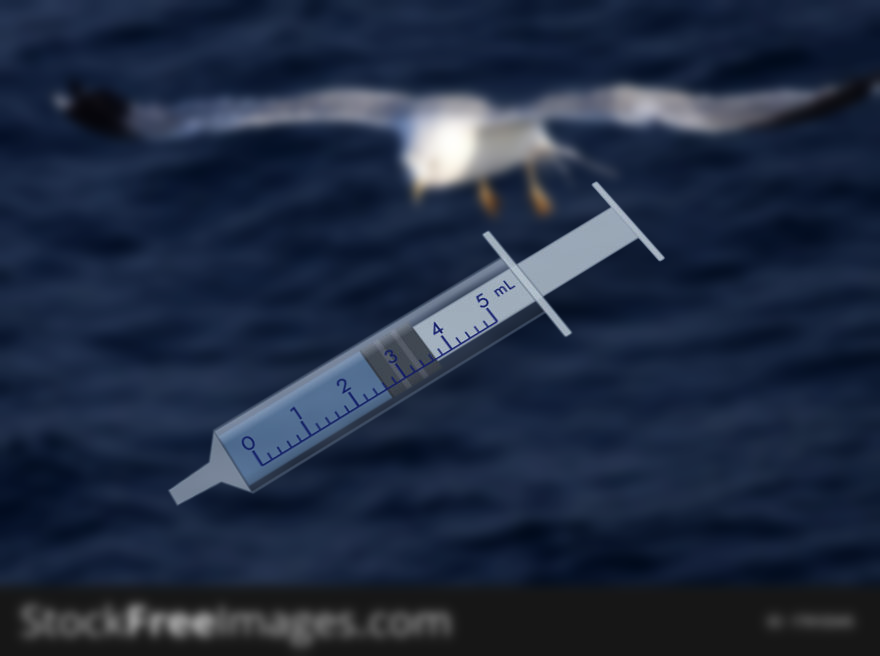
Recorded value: {"value": 2.6, "unit": "mL"}
